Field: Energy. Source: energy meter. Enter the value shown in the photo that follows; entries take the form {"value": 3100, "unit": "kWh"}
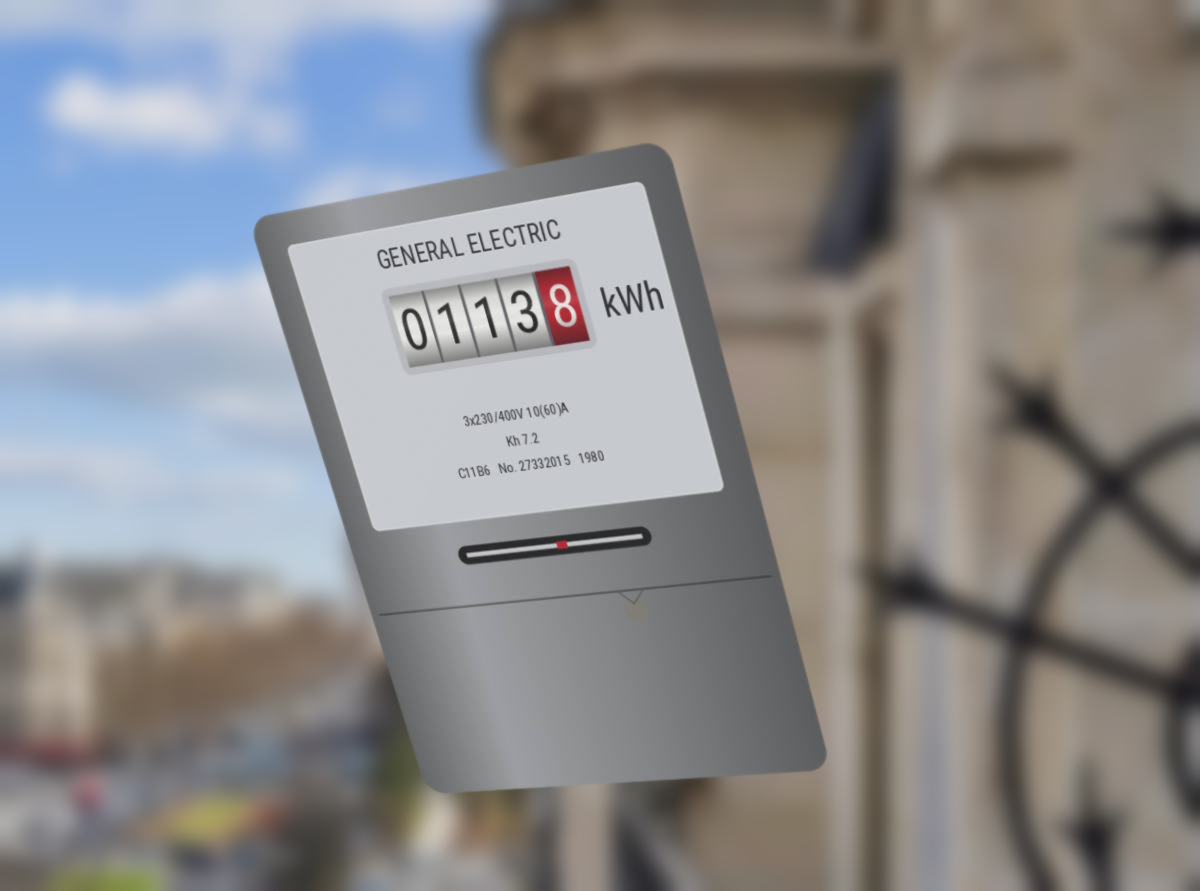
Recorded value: {"value": 113.8, "unit": "kWh"}
